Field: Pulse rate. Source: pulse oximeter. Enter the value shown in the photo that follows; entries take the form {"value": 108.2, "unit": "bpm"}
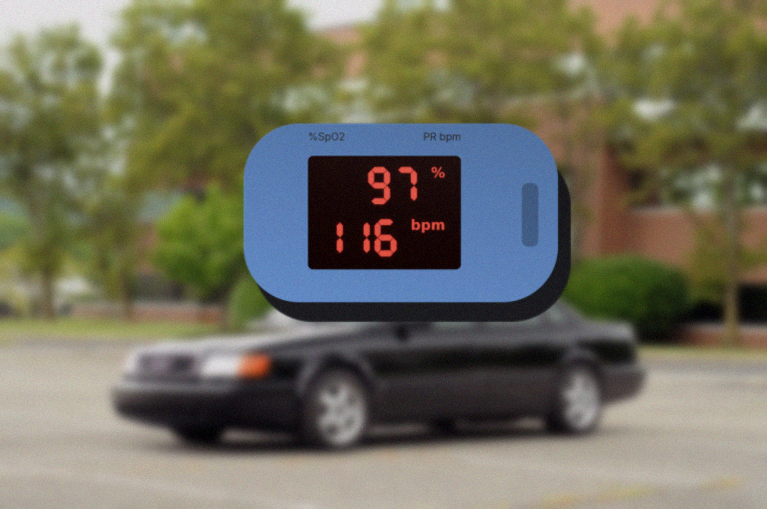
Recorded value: {"value": 116, "unit": "bpm"}
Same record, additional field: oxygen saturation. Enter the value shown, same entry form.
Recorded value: {"value": 97, "unit": "%"}
